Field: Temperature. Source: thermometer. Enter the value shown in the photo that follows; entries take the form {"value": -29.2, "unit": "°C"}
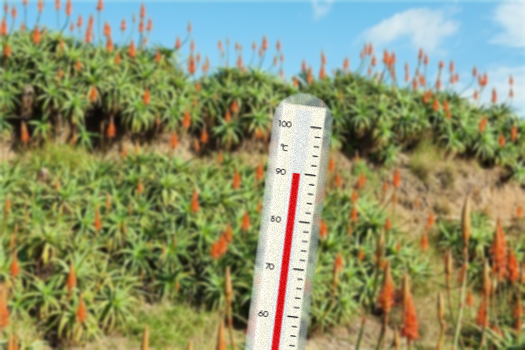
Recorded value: {"value": 90, "unit": "°C"}
